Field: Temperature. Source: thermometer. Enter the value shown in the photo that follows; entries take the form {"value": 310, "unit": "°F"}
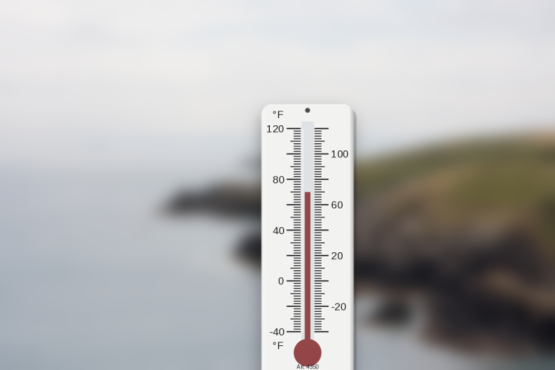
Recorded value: {"value": 70, "unit": "°F"}
